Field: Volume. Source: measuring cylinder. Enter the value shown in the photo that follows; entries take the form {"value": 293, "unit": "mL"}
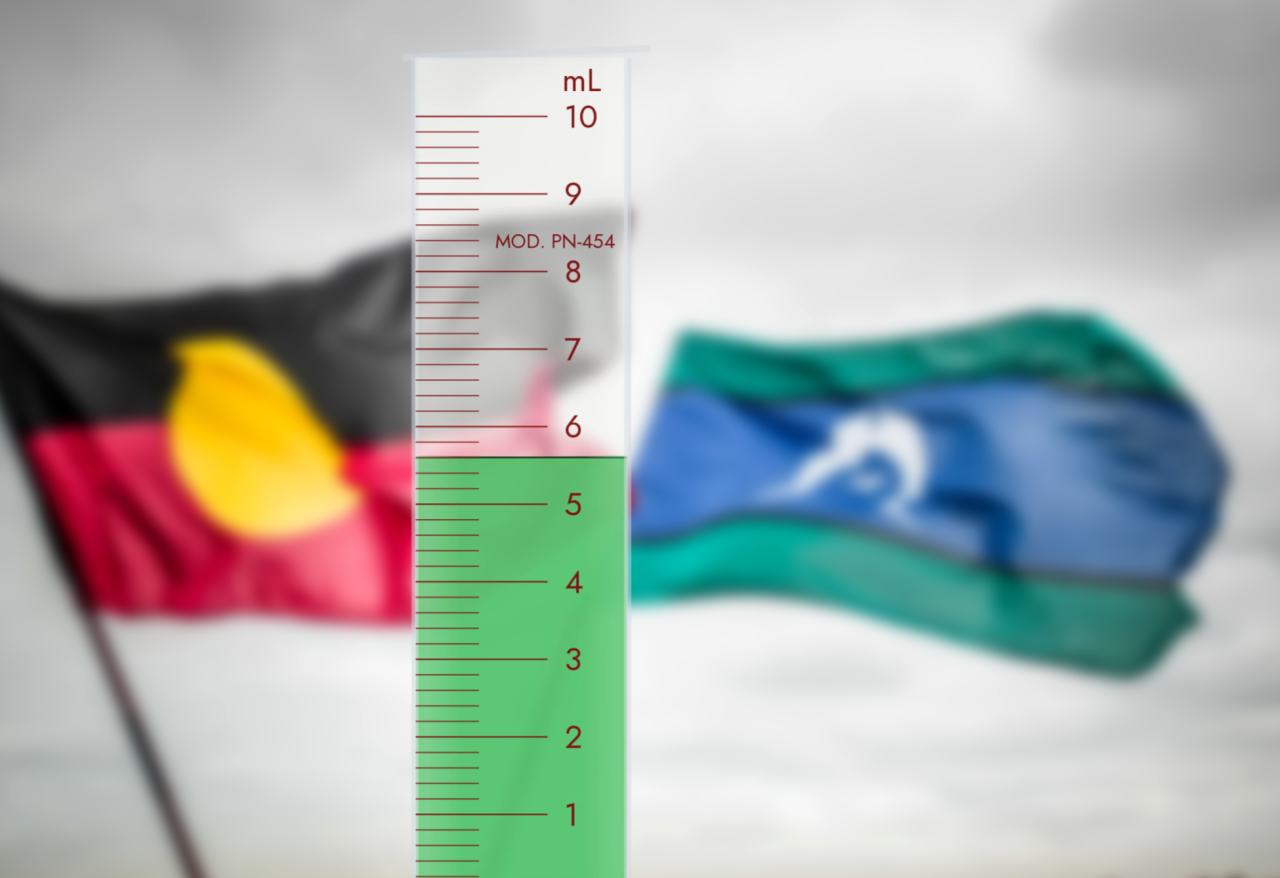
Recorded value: {"value": 5.6, "unit": "mL"}
